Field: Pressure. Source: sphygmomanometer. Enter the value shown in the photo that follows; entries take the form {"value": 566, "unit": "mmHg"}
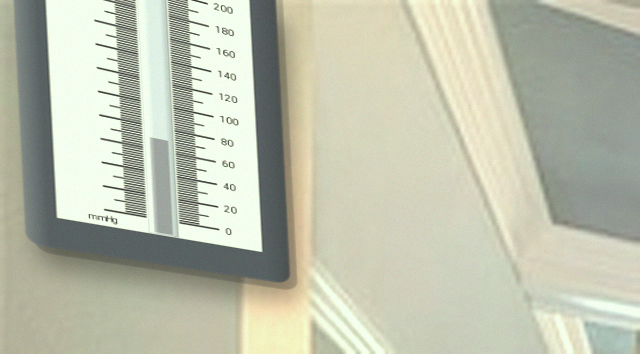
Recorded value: {"value": 70, "unit": "mmHg"}
